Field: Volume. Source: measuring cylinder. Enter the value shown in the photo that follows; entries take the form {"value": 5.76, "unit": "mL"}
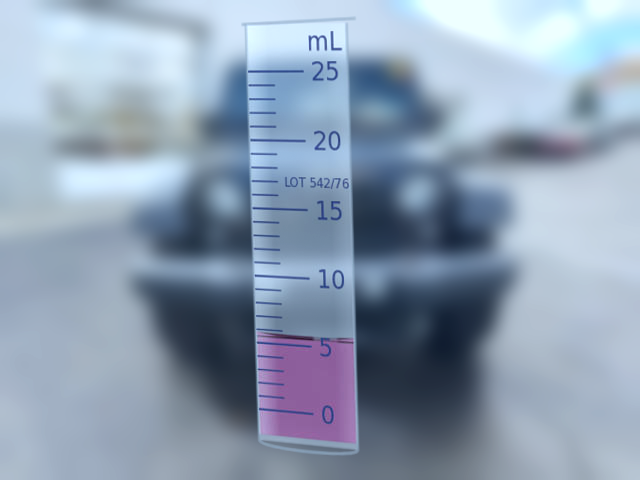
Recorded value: {"value": 5.5, "unit": "mL"}
